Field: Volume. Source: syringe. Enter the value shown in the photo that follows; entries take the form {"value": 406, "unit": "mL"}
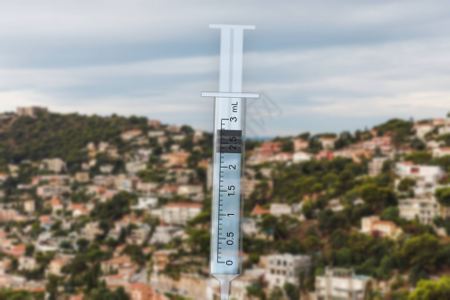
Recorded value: {"value": 2.3, "unit": "mL"}
